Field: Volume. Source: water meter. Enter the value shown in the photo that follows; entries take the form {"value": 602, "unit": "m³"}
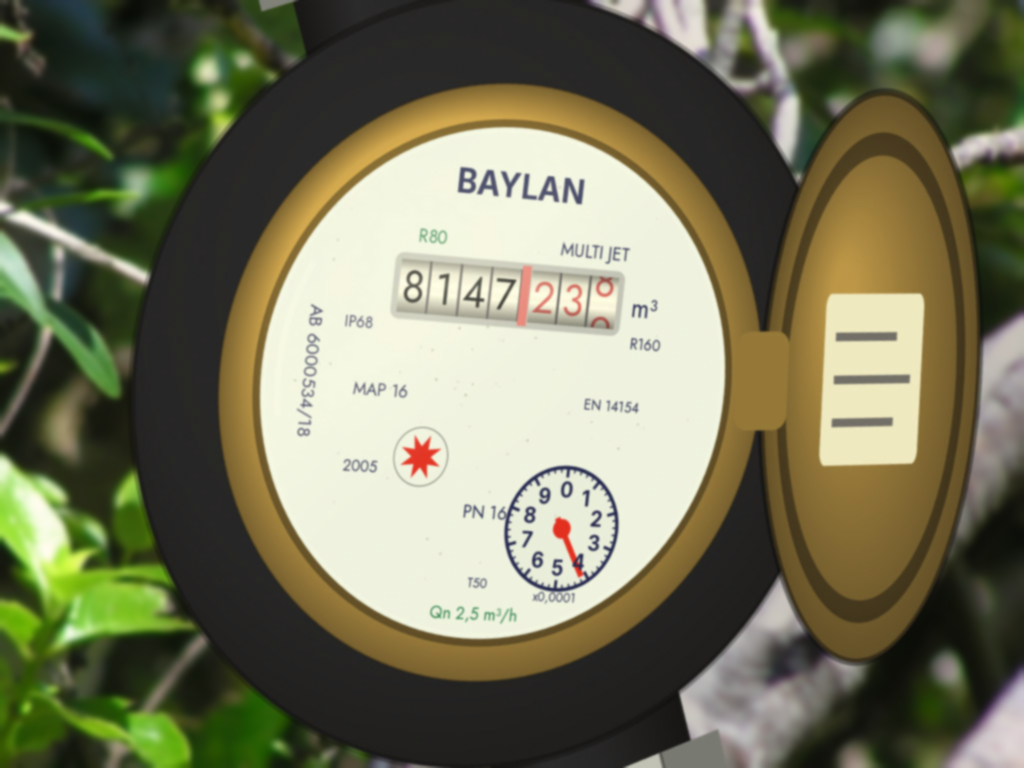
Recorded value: {"value": 8147.2384, "unit": "m³"}
